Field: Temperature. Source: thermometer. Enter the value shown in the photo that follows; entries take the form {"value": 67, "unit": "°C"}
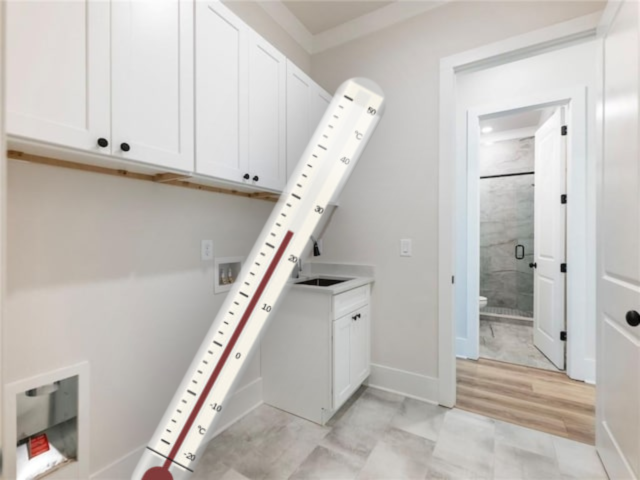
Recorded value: {"value": 24, "unit": "°C"}
